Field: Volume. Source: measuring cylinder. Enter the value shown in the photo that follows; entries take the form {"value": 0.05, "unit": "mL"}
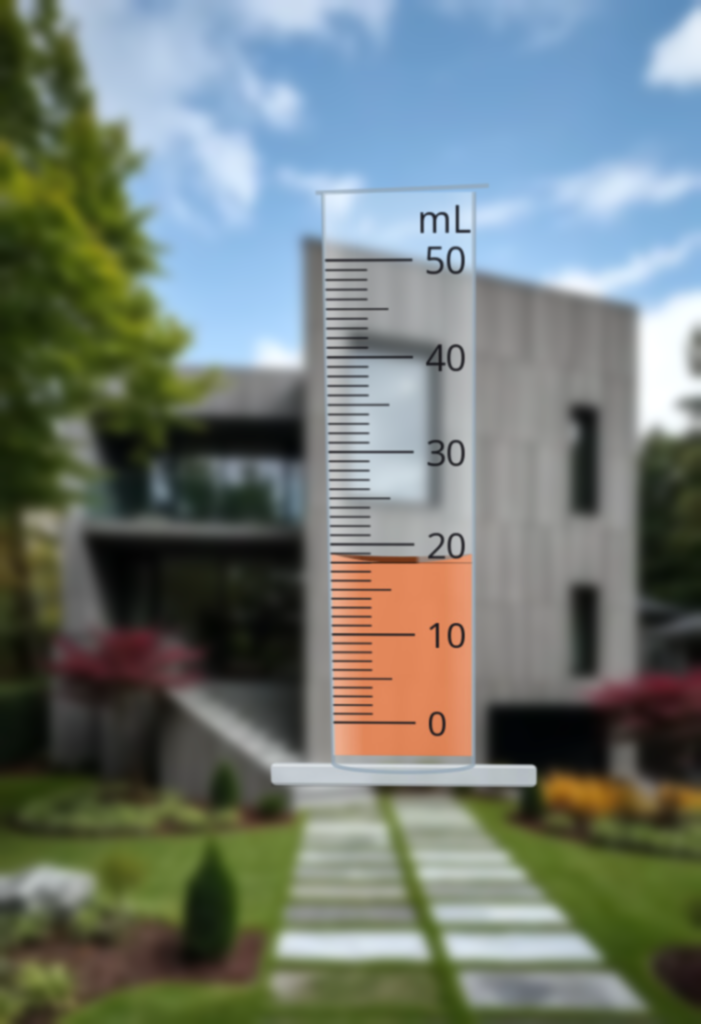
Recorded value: {"value": 18, "unit": "mL"}
